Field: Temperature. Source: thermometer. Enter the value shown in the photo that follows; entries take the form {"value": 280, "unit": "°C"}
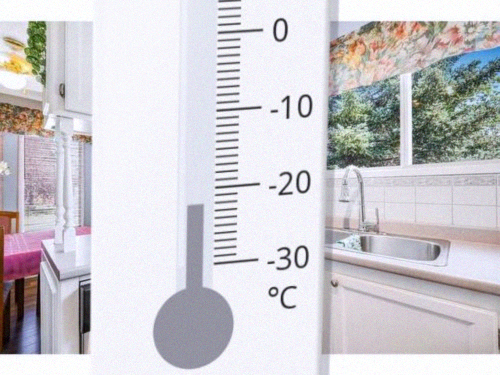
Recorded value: {"value": -22, "unit": "°C"}
